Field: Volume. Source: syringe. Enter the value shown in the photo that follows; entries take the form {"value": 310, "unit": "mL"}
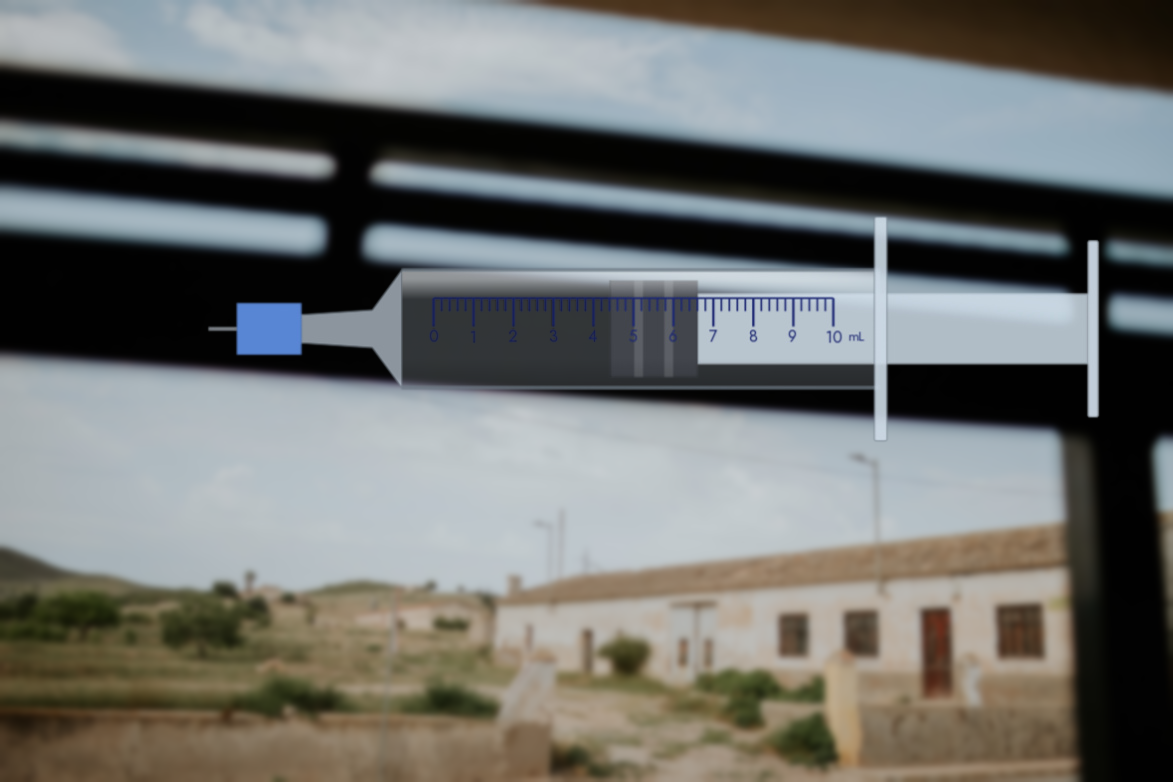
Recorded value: {"value": 4.4, "unit": "mL"}
